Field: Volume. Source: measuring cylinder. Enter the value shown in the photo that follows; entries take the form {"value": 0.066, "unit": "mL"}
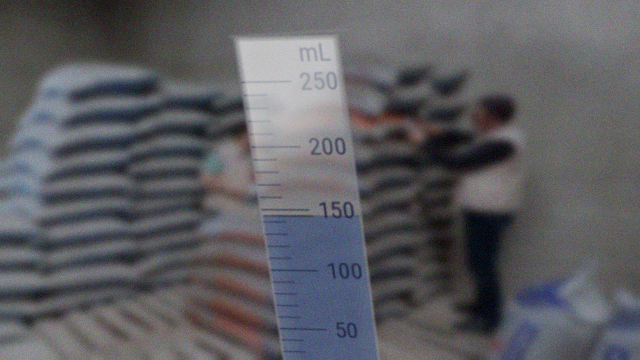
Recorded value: {"value": 145, "unit": "mL"}
